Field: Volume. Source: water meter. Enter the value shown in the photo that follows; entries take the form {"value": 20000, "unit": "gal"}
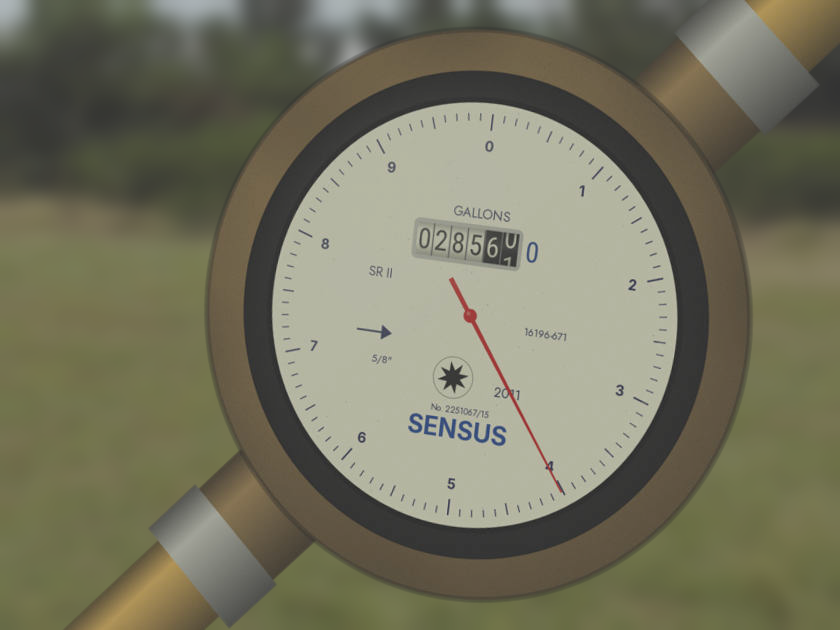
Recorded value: {"value": 285604.0, "unit": "gal"}
